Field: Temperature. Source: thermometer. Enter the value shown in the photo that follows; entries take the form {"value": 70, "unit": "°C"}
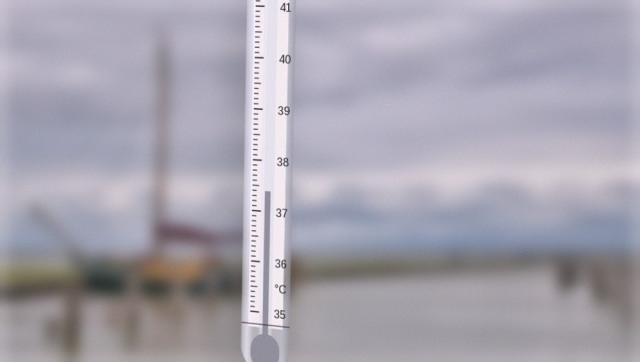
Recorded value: {"value": 37.4, "unit": "°C"}
